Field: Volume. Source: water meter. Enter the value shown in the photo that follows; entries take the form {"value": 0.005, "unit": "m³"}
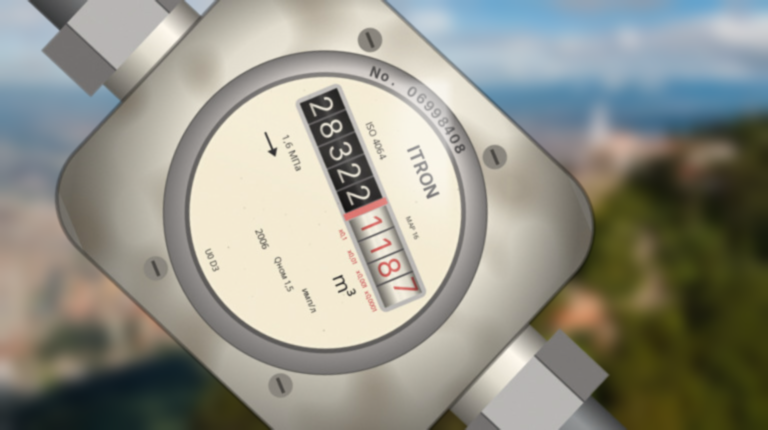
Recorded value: {"value": 28322.1187, "unit": "m³"}
